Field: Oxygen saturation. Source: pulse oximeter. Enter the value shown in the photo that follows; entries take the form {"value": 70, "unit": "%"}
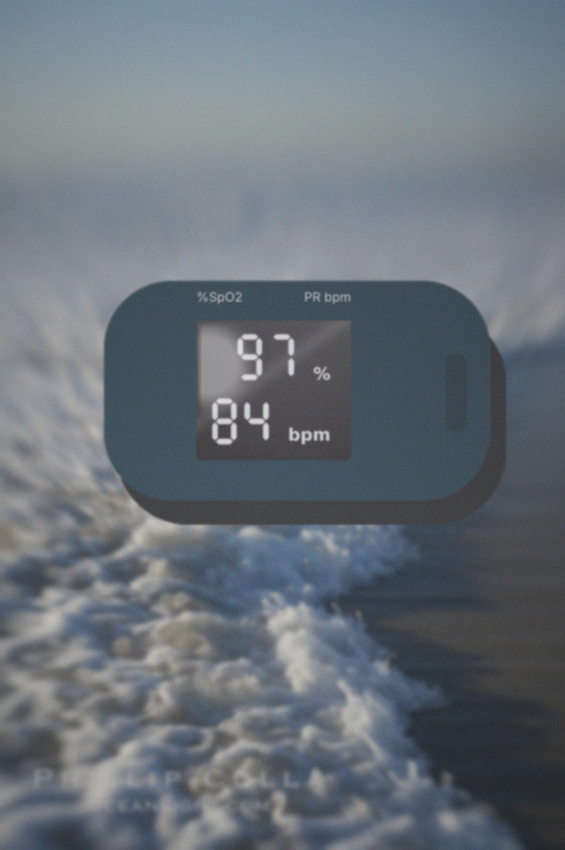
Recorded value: {"value": 97, "unit": "%"}
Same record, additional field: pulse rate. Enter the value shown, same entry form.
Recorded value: {"value": 84, "unit": "bpm"}
